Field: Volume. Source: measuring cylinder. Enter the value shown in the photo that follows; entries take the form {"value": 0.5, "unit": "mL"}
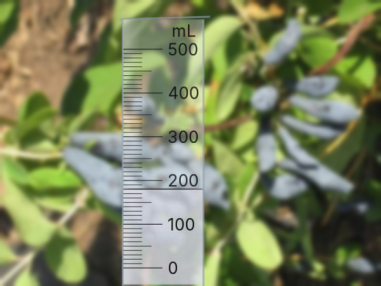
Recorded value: {"value": 180, "unit": "mL"}
